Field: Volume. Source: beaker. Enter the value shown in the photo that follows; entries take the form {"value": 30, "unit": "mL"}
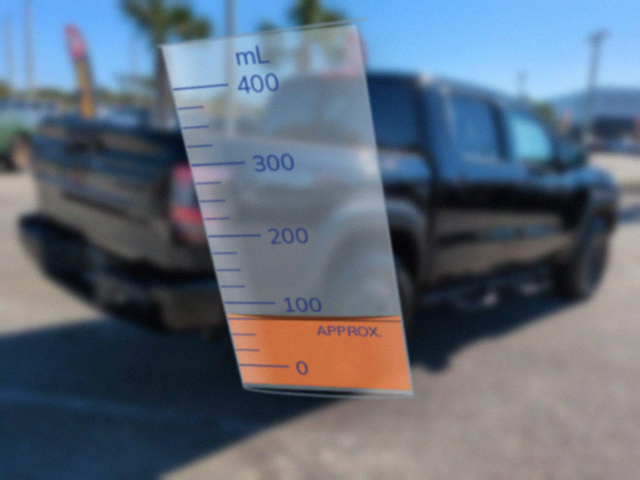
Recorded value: {"value": 75, "unit": "mL"}
